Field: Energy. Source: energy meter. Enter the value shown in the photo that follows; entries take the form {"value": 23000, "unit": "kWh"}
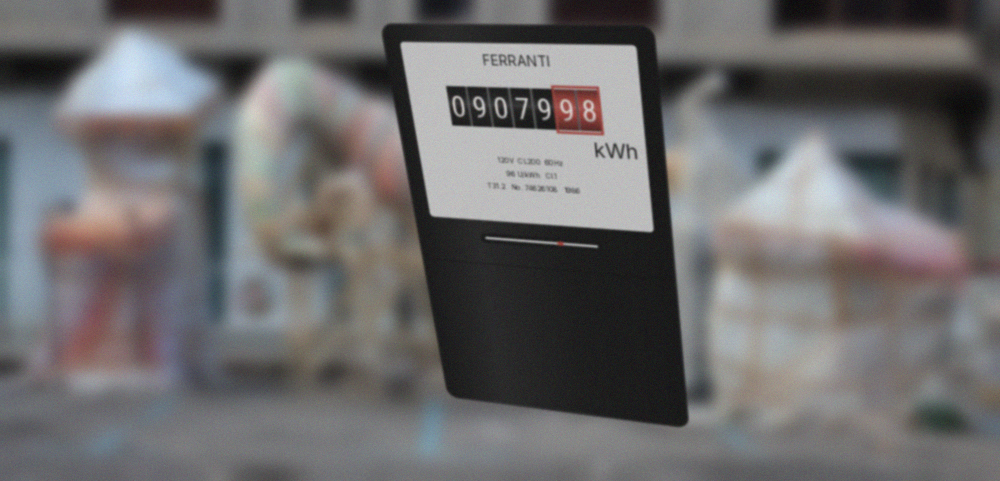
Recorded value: {"value": 9079.98, "unit": "kWh"}
